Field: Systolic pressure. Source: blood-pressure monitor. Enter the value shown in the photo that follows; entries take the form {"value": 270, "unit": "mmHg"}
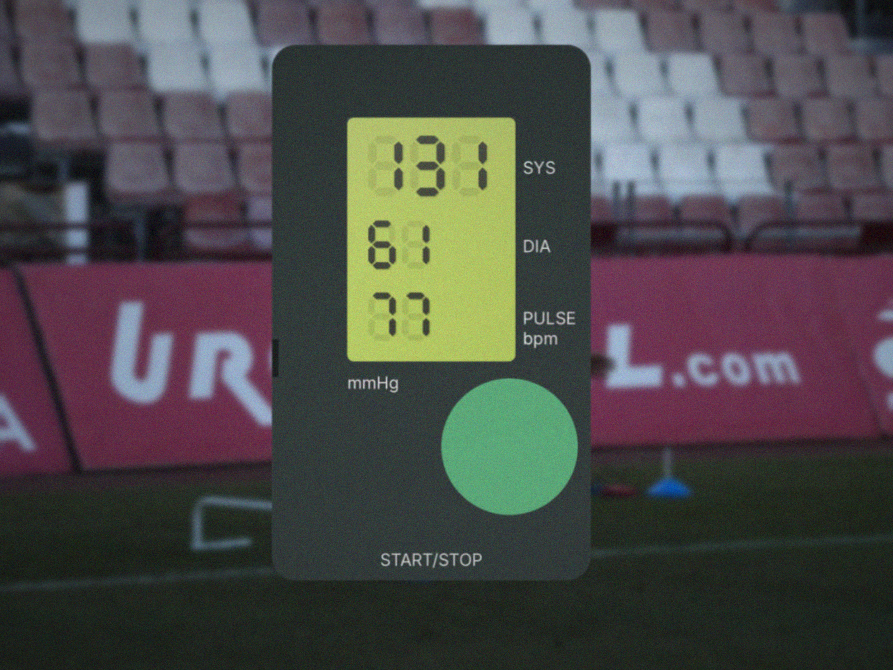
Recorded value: {"value": 131, "unit": "mmHg"}
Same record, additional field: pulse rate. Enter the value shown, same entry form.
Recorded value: {"value": 77, "unit": "bpm"}
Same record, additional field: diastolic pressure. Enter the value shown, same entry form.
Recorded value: {"value": 61, "unit": "mmHg"}
